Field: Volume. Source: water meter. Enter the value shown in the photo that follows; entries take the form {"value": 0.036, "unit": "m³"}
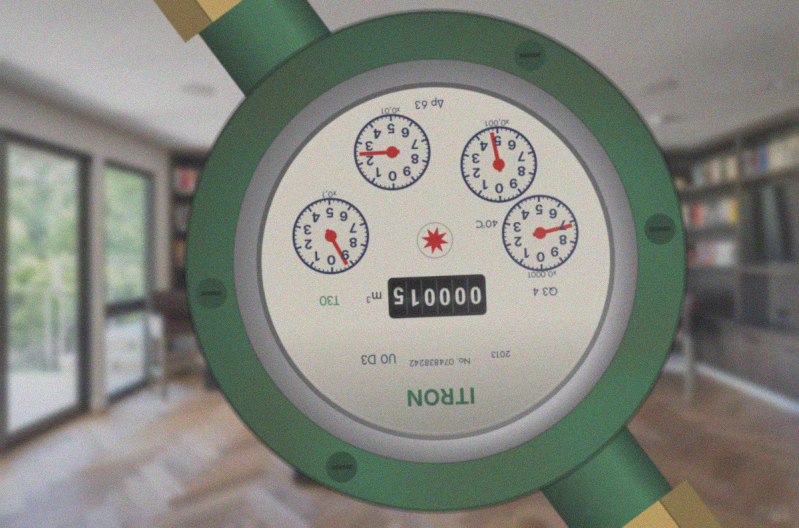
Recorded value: {"value": 14.9247, "unit": "m³"}
